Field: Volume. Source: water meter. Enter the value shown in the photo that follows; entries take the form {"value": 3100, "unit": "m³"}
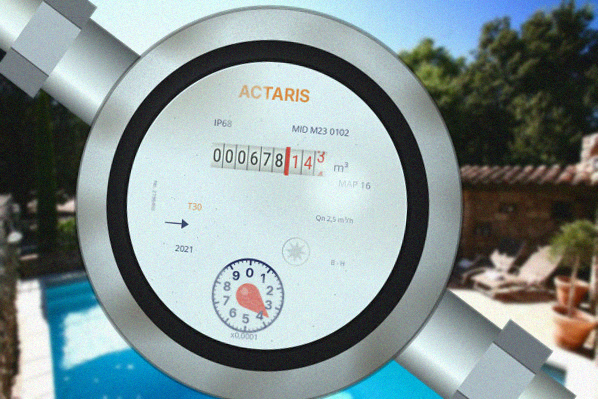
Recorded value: {"value": 678.1433, "unit": "m³"}
